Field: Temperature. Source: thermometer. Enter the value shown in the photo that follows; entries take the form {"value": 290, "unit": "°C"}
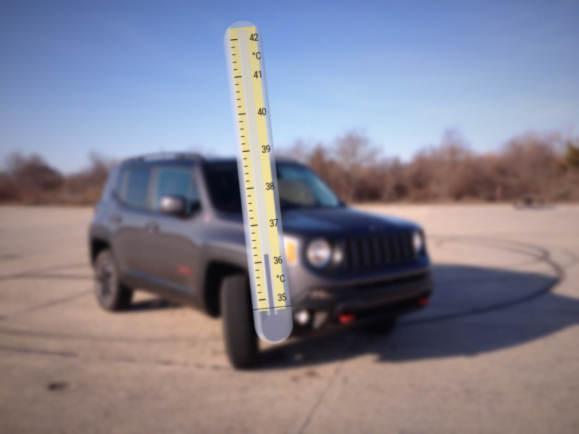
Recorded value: {"value": 36.2, "unit": "°C"}
